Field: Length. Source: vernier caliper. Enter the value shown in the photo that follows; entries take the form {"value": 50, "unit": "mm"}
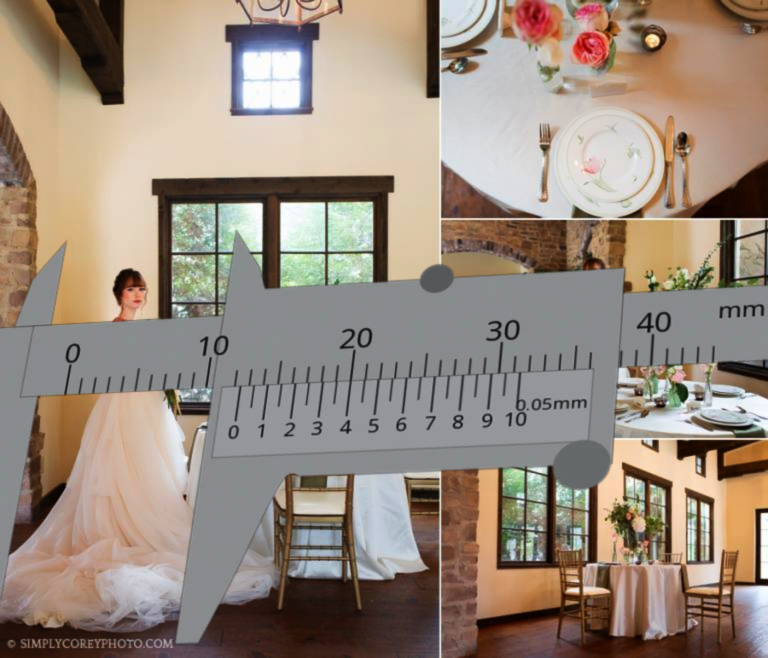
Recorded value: {"value": 12.4, "unit": "mm"}
